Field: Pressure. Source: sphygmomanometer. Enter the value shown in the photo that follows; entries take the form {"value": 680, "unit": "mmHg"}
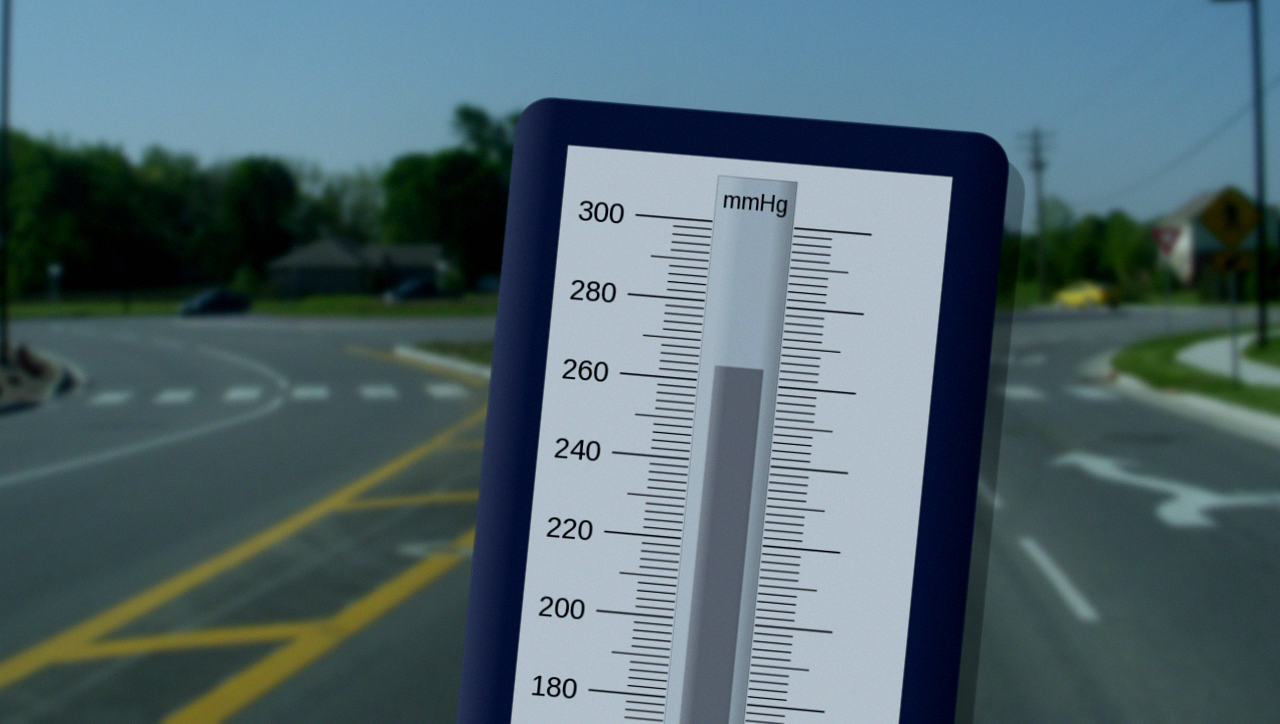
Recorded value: {"value": 264, "unit": "mmHg"}
